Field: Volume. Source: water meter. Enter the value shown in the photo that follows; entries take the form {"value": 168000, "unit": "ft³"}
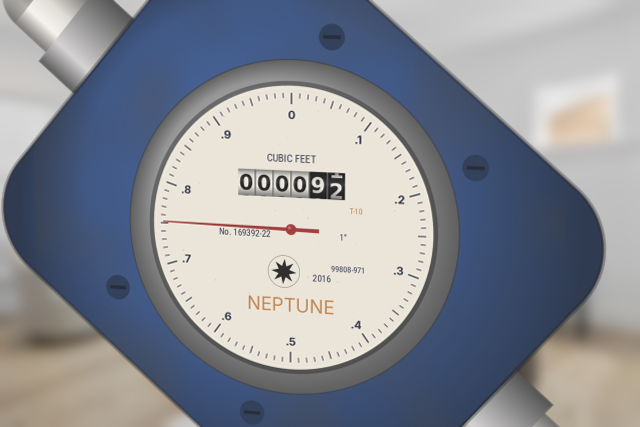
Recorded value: {"value": 91.75, "unit": "ft³"}
